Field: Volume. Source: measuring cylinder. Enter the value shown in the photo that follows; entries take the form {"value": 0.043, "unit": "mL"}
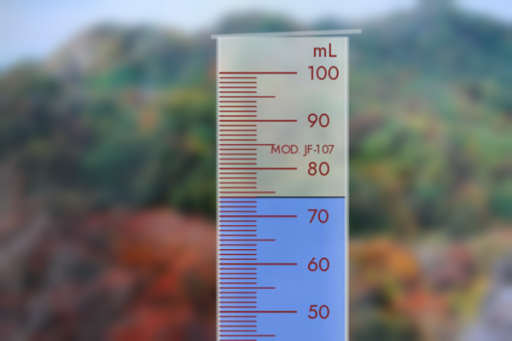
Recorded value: {"value": 74, "unit": "mL"}
